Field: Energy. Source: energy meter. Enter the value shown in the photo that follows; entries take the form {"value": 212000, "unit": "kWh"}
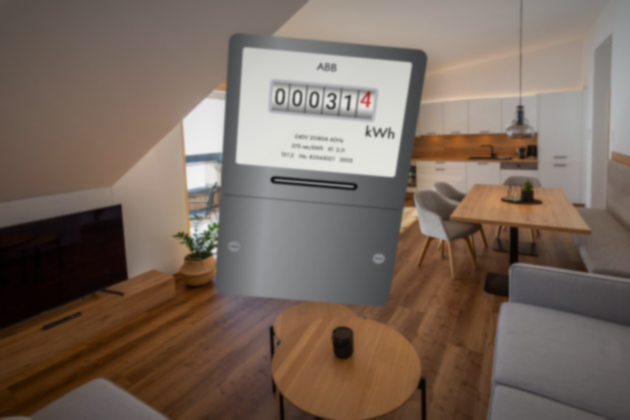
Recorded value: {"value": 31.4, "unit": "kWh"}
